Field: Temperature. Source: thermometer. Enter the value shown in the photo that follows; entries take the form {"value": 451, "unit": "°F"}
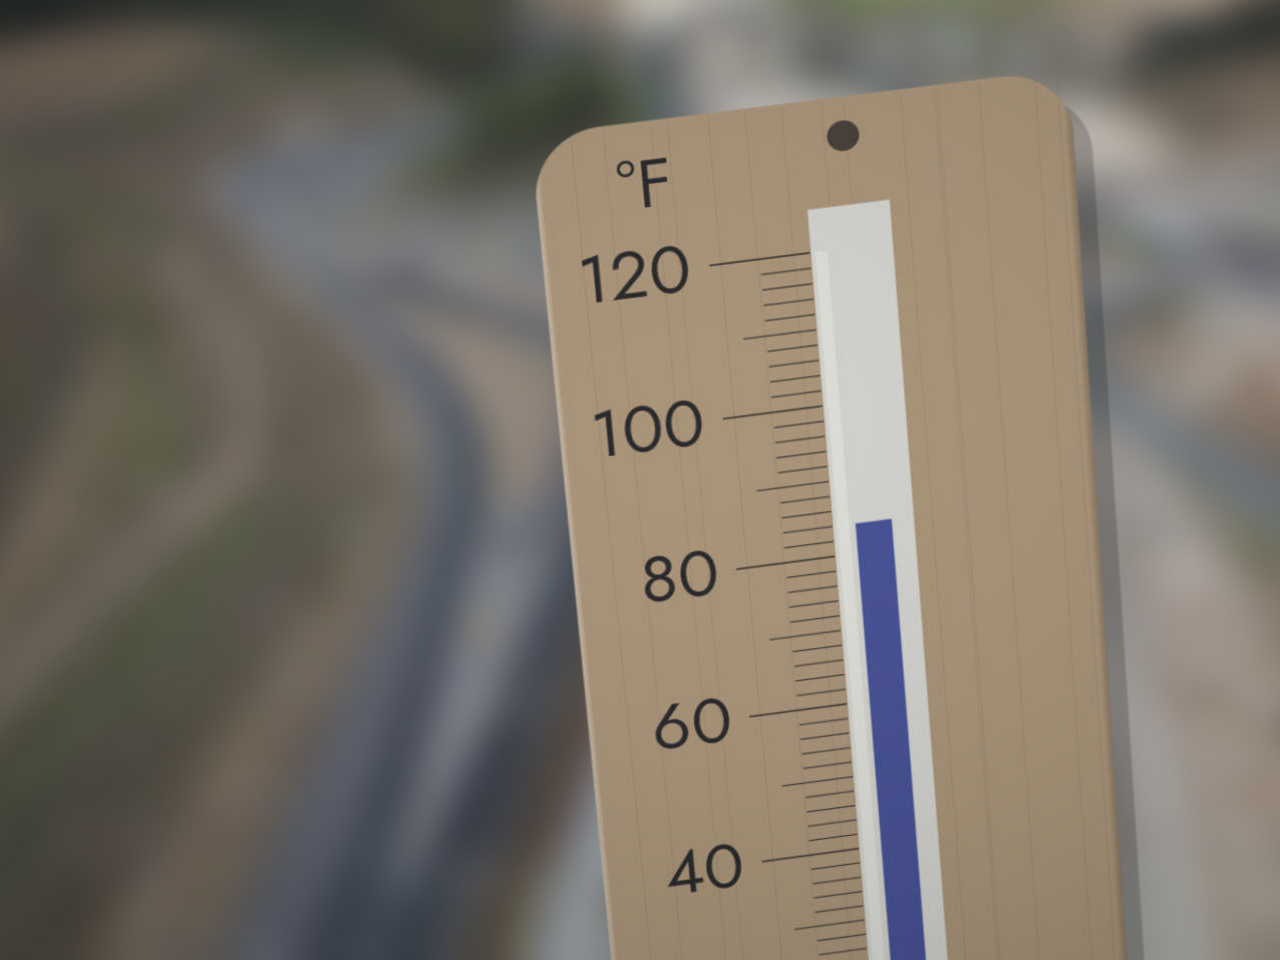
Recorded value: {"value": 84, "unit": "°F"}
